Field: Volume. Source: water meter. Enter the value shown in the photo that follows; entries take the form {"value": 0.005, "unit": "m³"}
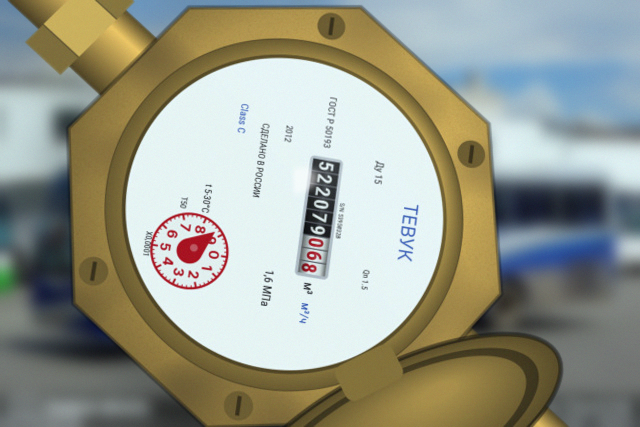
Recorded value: {"value": 522079.0678, "unit": "m³"}
